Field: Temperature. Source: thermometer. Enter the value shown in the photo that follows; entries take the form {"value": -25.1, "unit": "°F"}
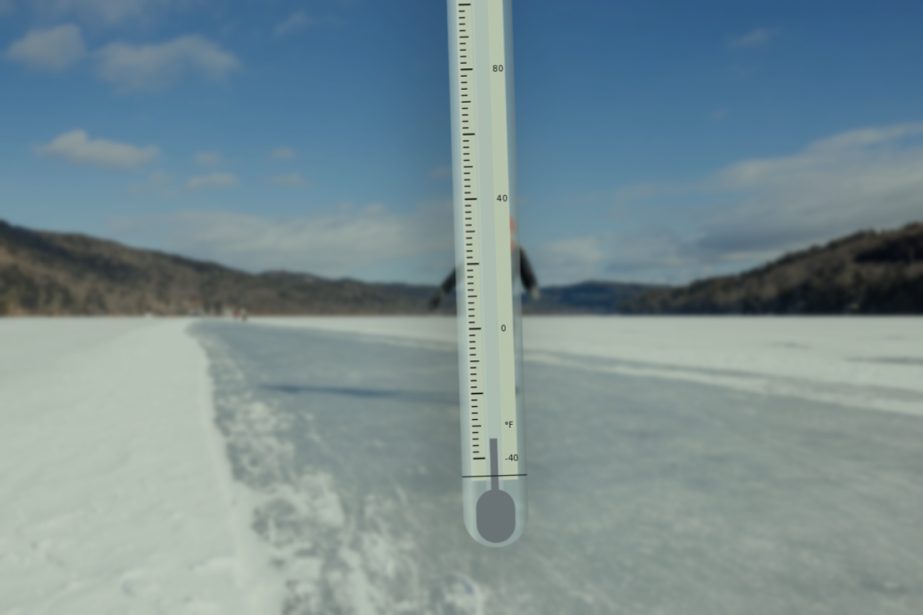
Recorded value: {"value": -34, "unit": "°F"}
